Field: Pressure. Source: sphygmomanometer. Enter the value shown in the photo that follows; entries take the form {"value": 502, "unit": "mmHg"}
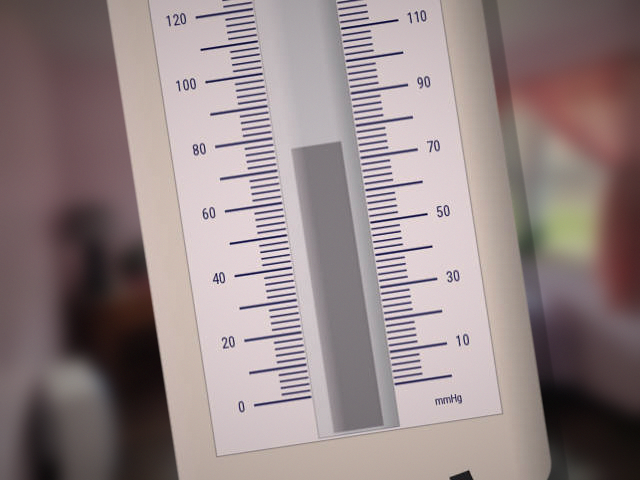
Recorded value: {"value": 76, "unit": "mmHg"}
